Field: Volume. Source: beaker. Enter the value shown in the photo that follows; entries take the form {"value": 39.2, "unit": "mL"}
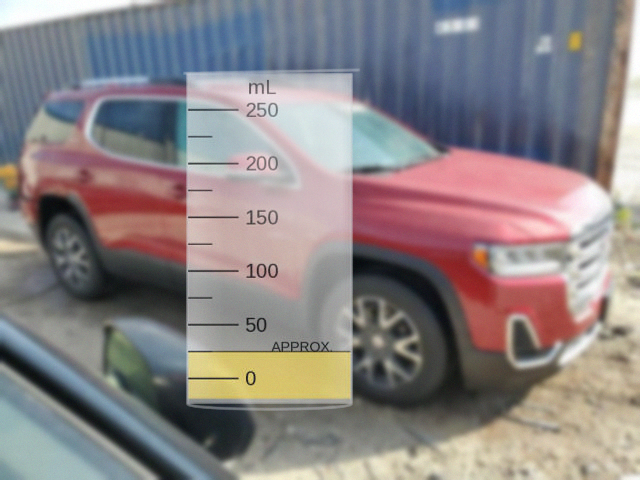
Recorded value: {"value": 25, "unit": "mL"}
